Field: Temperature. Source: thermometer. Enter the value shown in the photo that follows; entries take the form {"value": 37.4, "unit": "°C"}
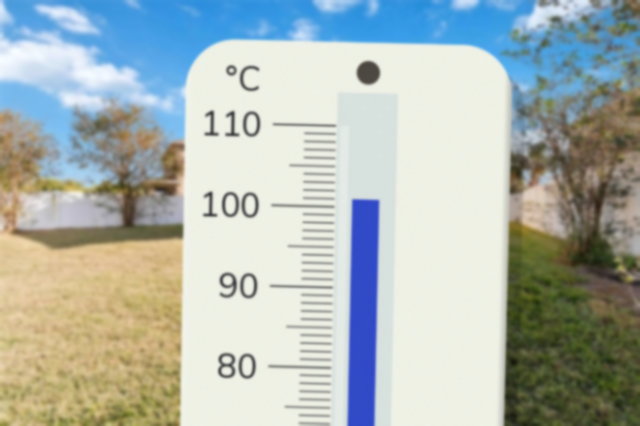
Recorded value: {"value": 101, "unit": "°C"}
